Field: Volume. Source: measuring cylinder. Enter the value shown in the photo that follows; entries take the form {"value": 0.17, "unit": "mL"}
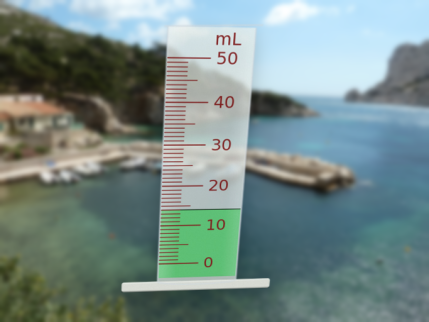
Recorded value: {"value": 14, "unit": "mL"}
